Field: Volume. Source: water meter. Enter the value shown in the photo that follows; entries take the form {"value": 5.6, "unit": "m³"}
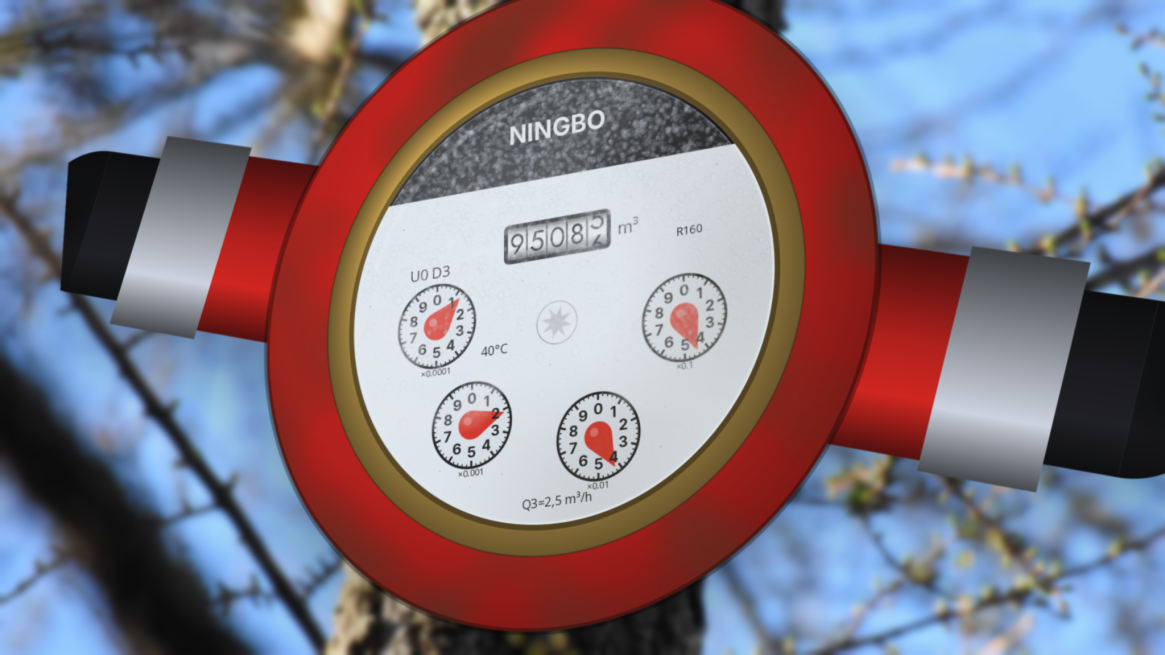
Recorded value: {"value": 95085.4421, "unit": "m³"}
